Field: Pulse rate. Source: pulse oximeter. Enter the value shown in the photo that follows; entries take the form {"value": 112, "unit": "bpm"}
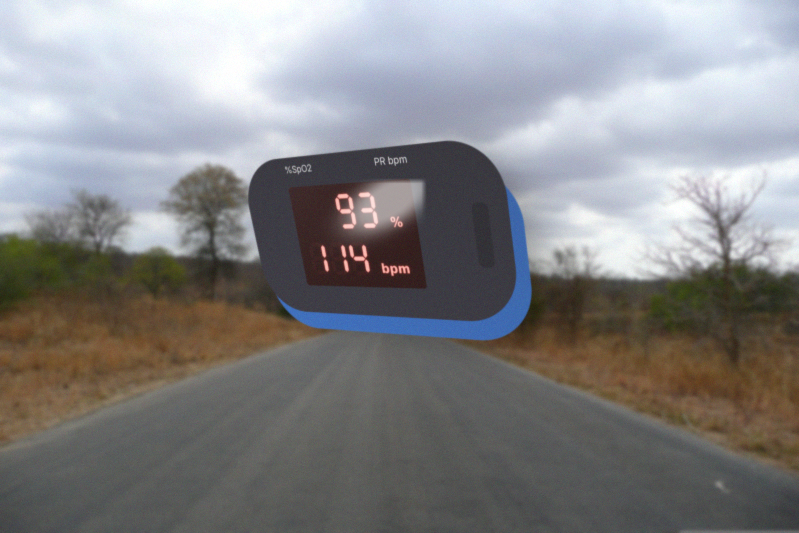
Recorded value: {"value": 114, "unit": "bpm"}
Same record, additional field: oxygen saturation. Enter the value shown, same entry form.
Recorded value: {"value": 93, "unit": "%"}
